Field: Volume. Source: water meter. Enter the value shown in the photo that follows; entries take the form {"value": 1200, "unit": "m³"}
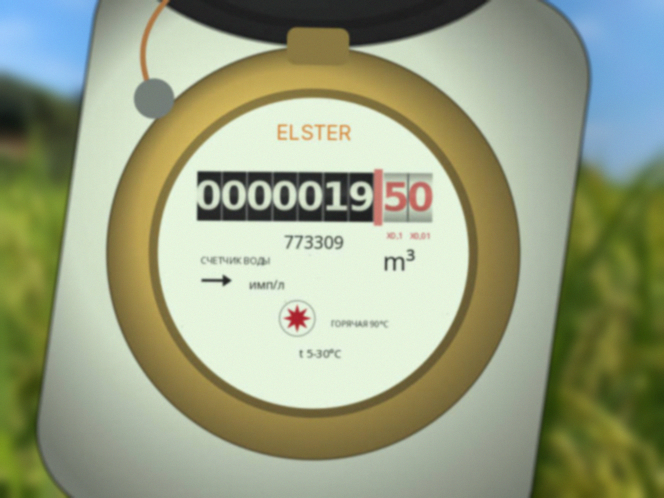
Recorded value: {"value": 19.50, "unit": "m³"}
